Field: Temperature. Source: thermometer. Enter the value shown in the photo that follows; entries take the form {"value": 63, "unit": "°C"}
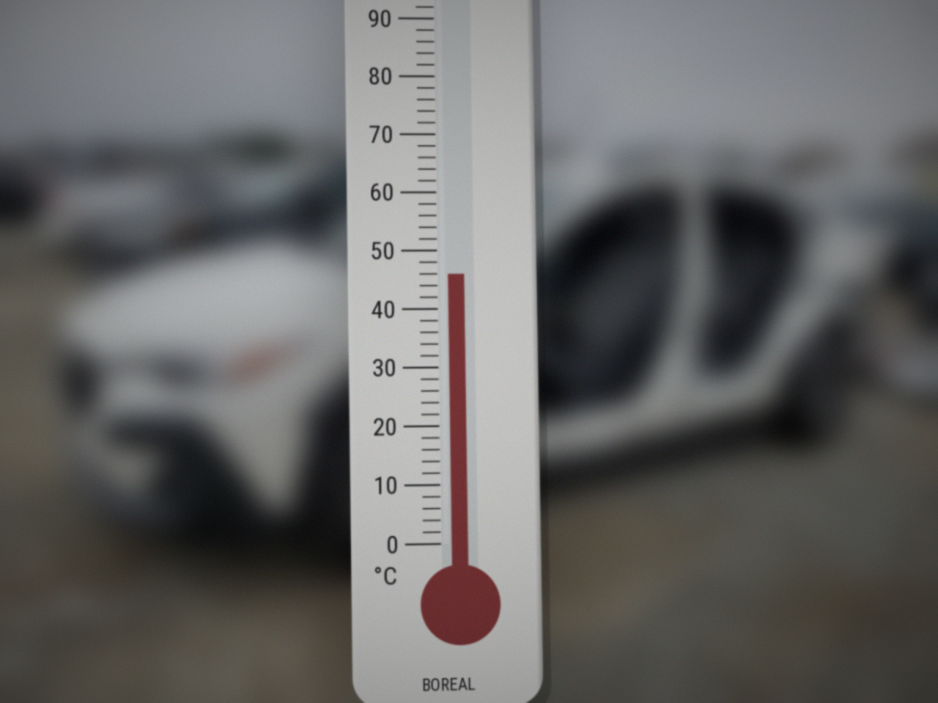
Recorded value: {"value": 46, "unit": "°C"}
